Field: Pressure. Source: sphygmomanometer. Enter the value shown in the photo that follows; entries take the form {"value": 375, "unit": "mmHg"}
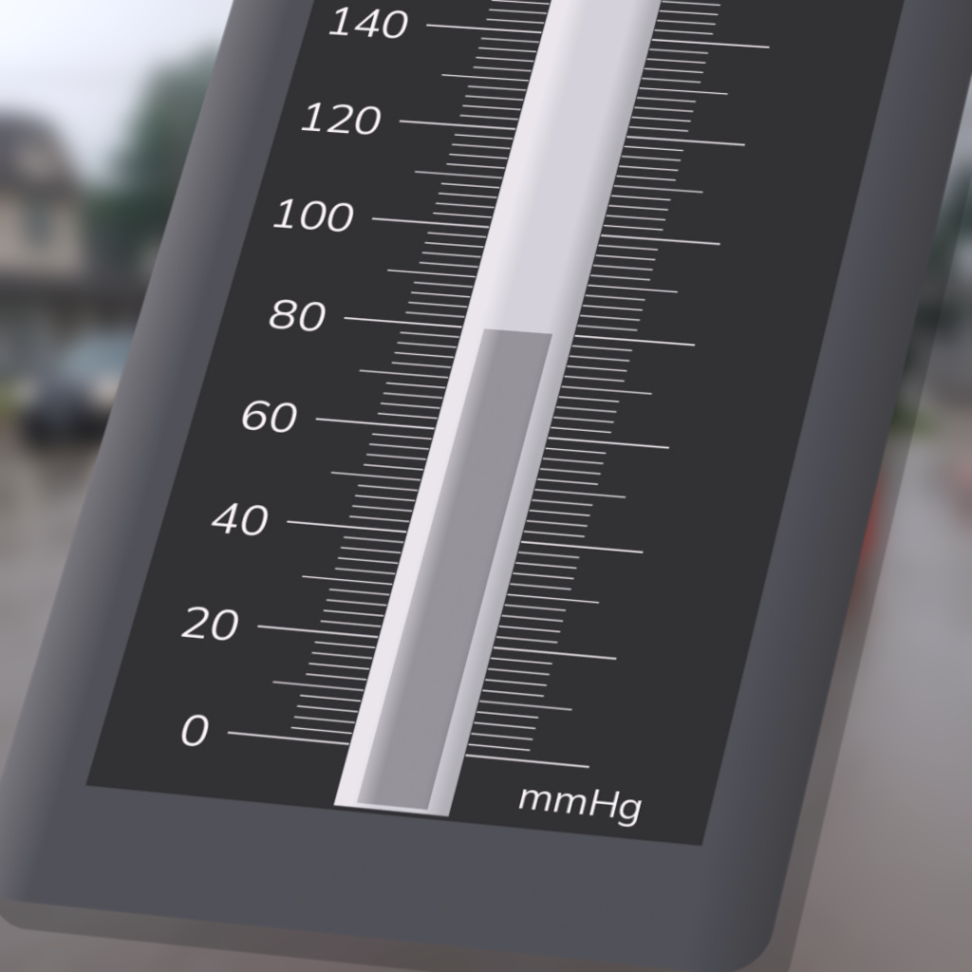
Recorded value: {"value": 80, "unit": "mmHg"}
